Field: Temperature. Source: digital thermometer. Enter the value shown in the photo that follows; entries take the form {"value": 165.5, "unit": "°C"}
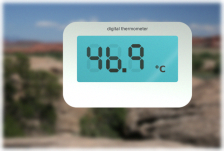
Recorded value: {"value": 46.9, "unit": "°C"}
